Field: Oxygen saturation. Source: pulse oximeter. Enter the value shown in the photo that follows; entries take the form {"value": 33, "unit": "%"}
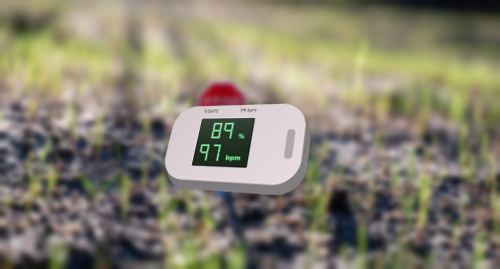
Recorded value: {"value": 89, "unit": "%"}
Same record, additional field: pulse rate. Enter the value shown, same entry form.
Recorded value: {"value": 97, "unit": "bpm"}
